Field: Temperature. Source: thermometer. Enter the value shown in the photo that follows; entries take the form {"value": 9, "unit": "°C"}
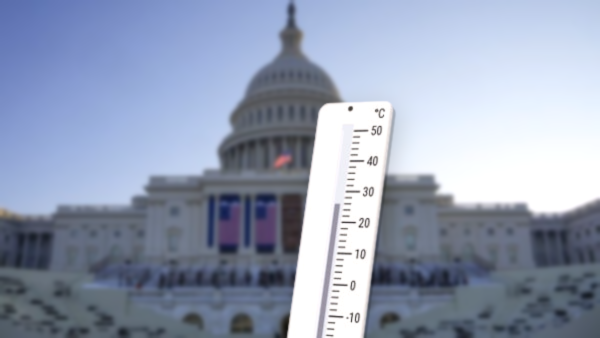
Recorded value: {"value": 26, "unit": "°C"}
